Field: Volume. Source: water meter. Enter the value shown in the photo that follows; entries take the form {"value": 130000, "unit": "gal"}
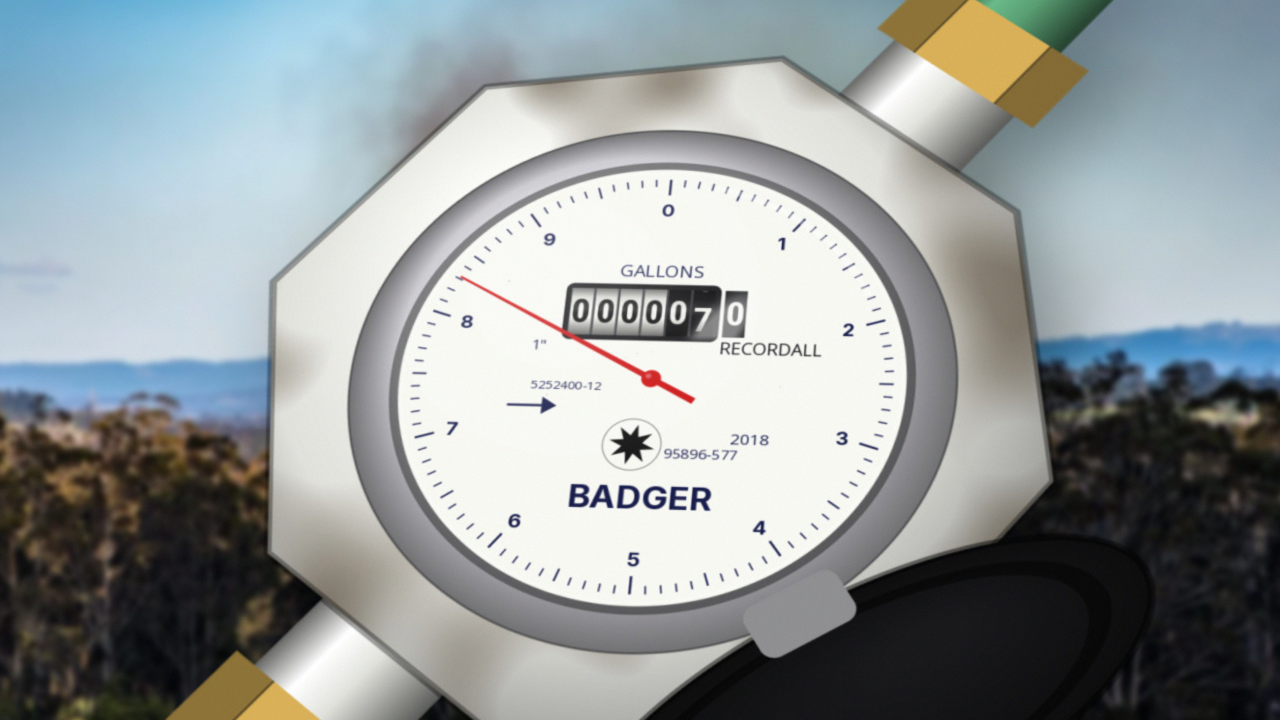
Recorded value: {"value": 68.3, "unit": "gal"}
